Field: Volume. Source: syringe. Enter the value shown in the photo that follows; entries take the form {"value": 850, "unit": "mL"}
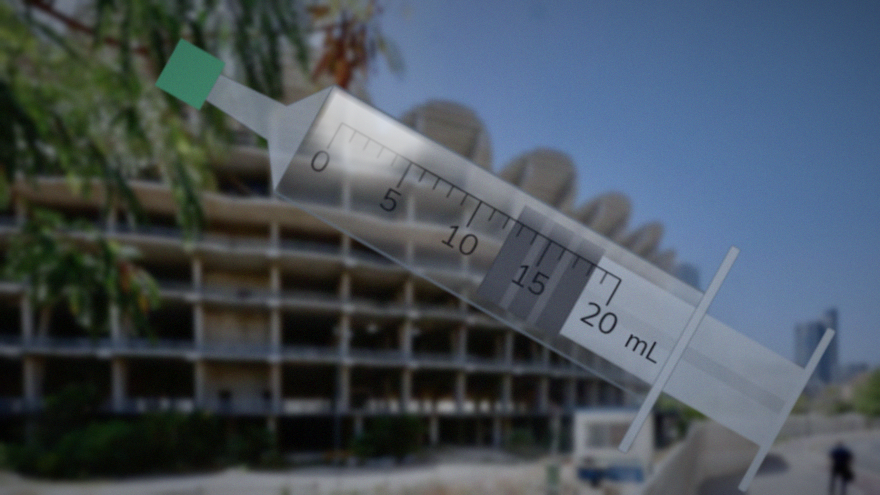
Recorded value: {"value": 12.5, "unit": "mL"}
